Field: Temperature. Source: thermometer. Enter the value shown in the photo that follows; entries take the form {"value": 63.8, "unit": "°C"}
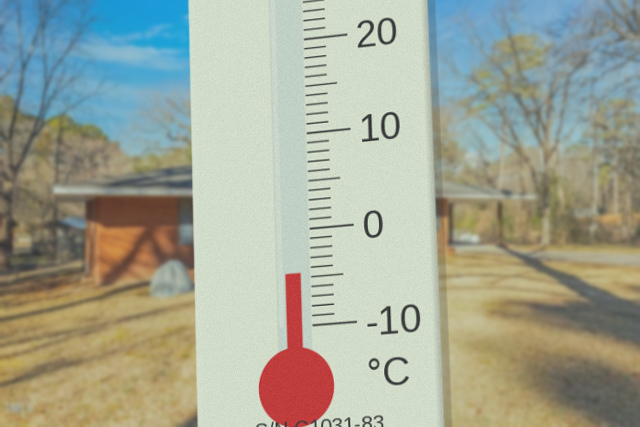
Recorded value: {"value": -4.5, "unit": "°C"}
